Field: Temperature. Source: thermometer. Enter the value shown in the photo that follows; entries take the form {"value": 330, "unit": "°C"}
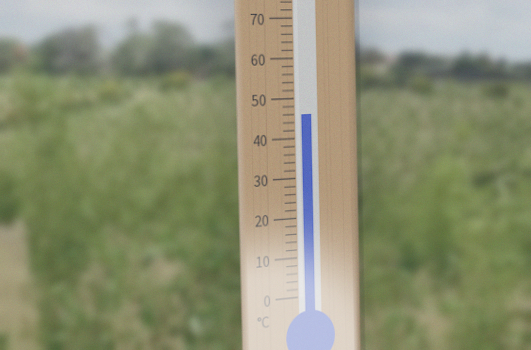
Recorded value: {"value": 46, "unit": "°C"}
